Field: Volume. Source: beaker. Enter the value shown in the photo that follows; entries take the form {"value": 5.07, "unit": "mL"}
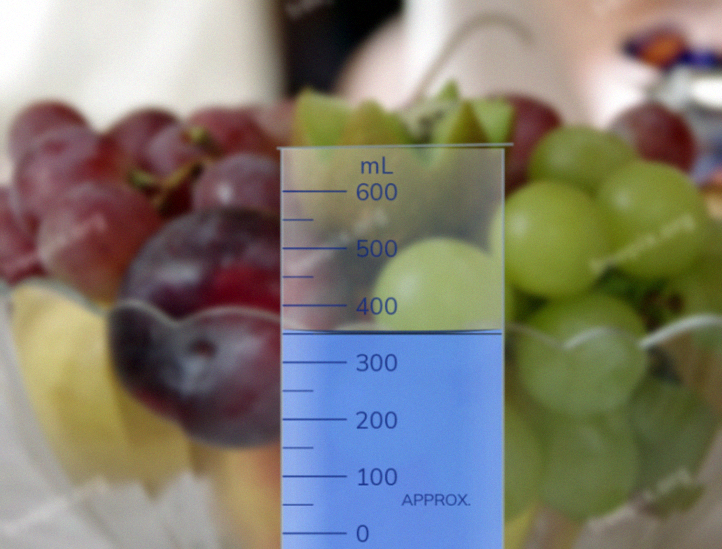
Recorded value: {"value": 350, "unit": "mL"}
